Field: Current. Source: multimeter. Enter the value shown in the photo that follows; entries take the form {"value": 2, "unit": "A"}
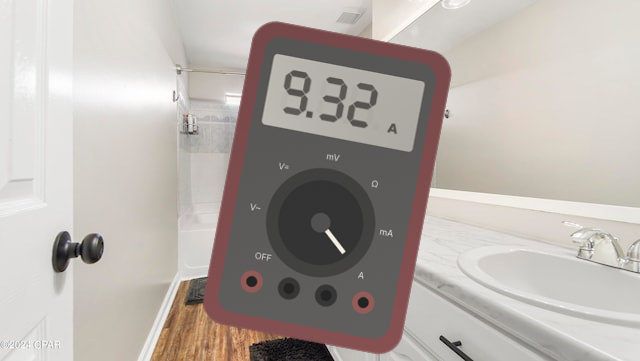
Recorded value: {"value": 9.32, "unit": "A"}
